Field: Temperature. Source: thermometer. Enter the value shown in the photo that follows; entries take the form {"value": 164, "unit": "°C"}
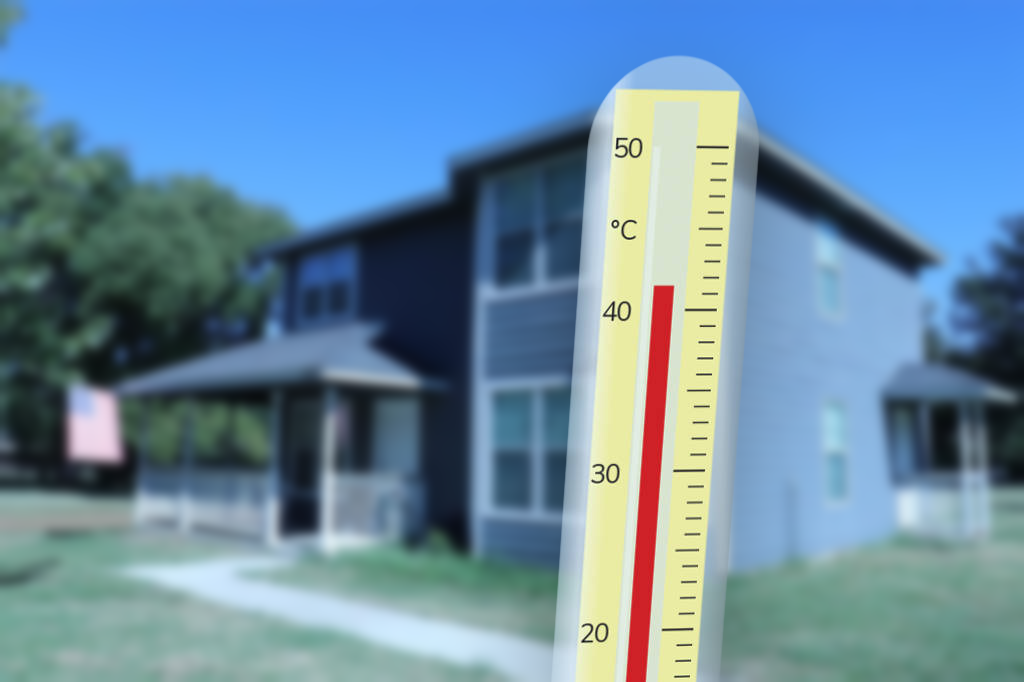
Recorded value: {"value": 41.5, "unit": "°C"}
